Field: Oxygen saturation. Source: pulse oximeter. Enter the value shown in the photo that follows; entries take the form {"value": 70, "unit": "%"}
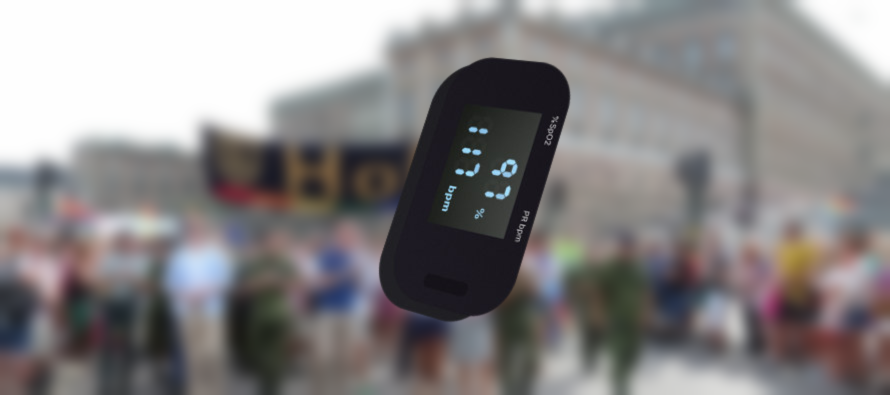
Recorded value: {"value": 97, "unit": "%"}
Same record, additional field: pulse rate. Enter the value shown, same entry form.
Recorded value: {"value": 117, "unit": "bpm"}
